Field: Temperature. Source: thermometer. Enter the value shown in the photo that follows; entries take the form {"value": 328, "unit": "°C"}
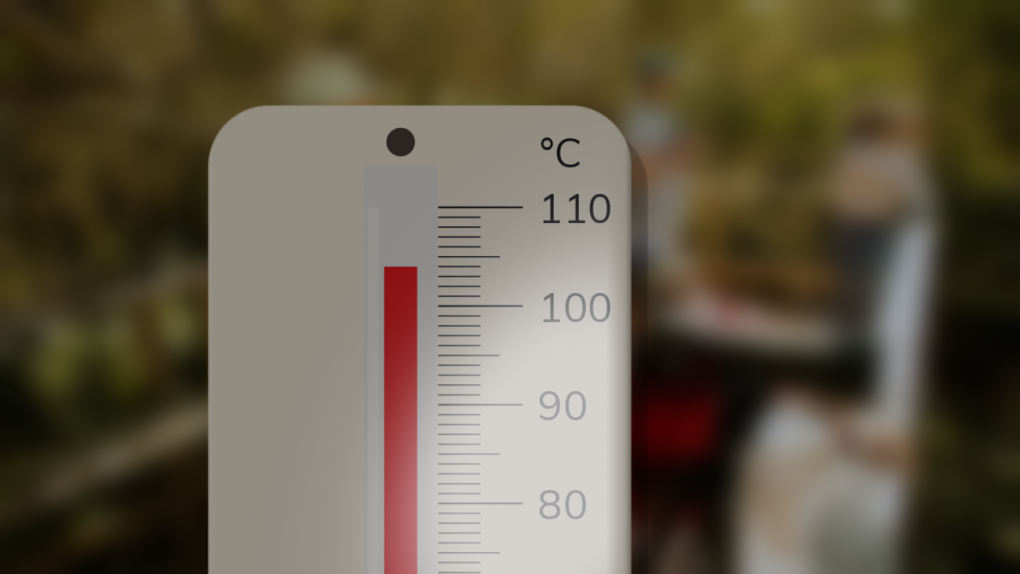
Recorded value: {"value": 104, "unit": "°C"}
